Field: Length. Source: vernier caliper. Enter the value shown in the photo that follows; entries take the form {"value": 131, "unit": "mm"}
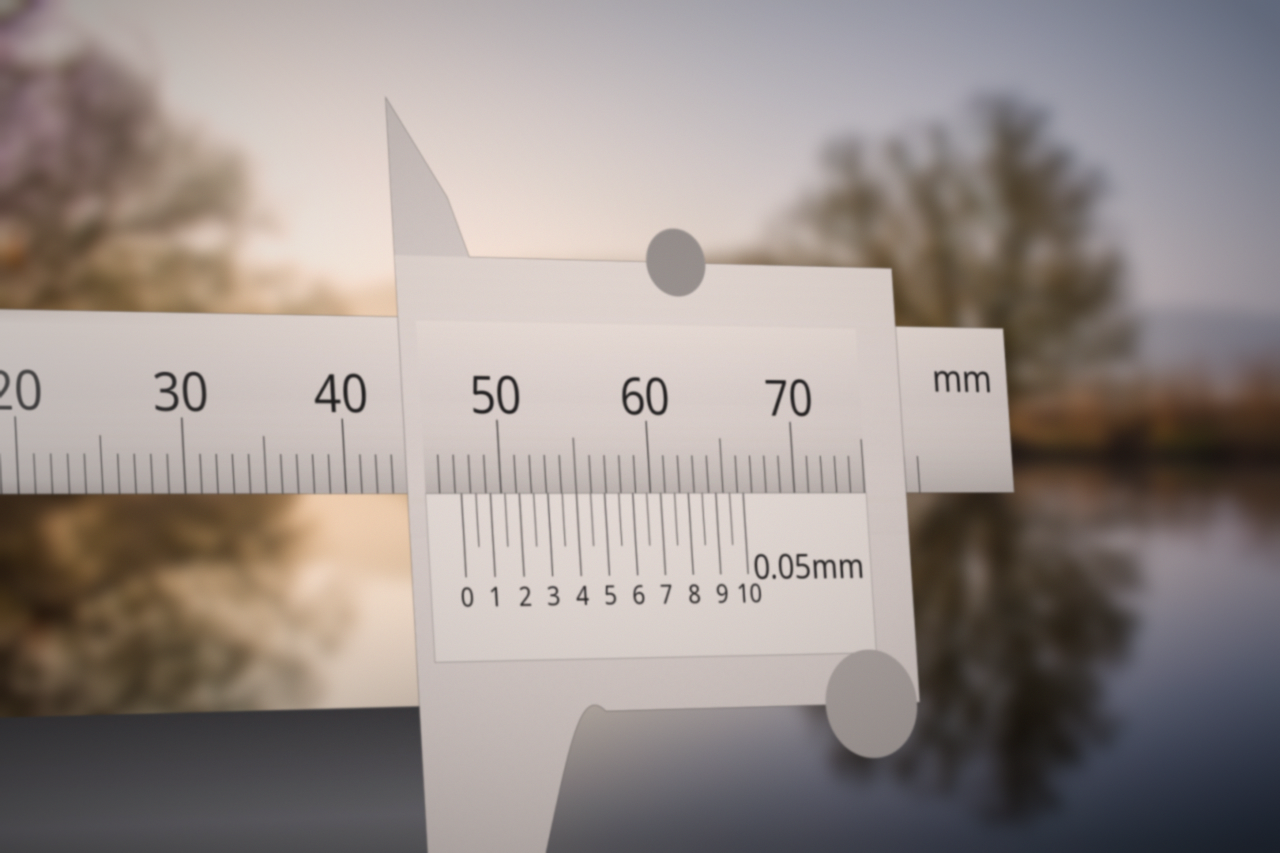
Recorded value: {"value": 47.4, "unit": "mm"}
